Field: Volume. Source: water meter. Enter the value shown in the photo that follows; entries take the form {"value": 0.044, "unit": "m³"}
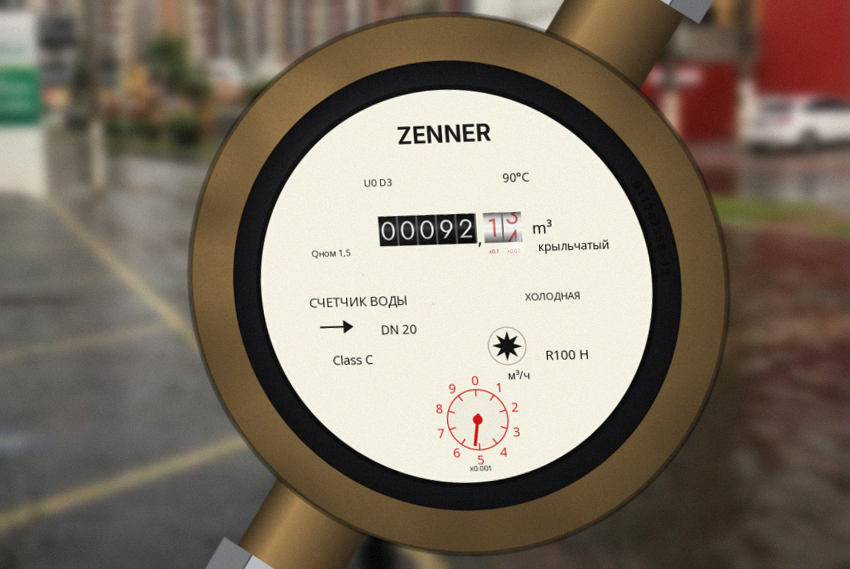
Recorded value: {"value": 92.135, "unit": "m³"}
